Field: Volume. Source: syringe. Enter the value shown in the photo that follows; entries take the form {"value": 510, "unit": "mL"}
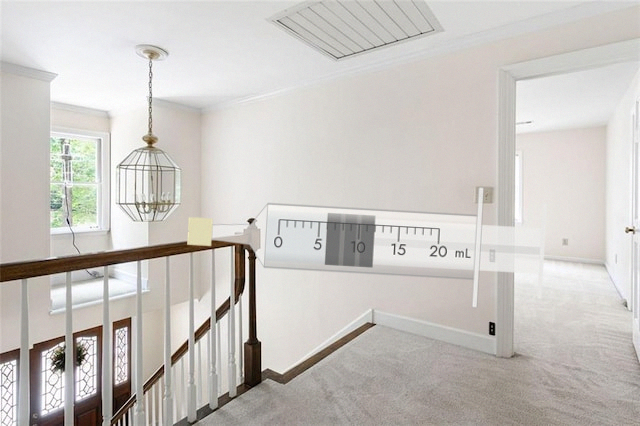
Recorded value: {"value": 6, "unit": "mL"}
